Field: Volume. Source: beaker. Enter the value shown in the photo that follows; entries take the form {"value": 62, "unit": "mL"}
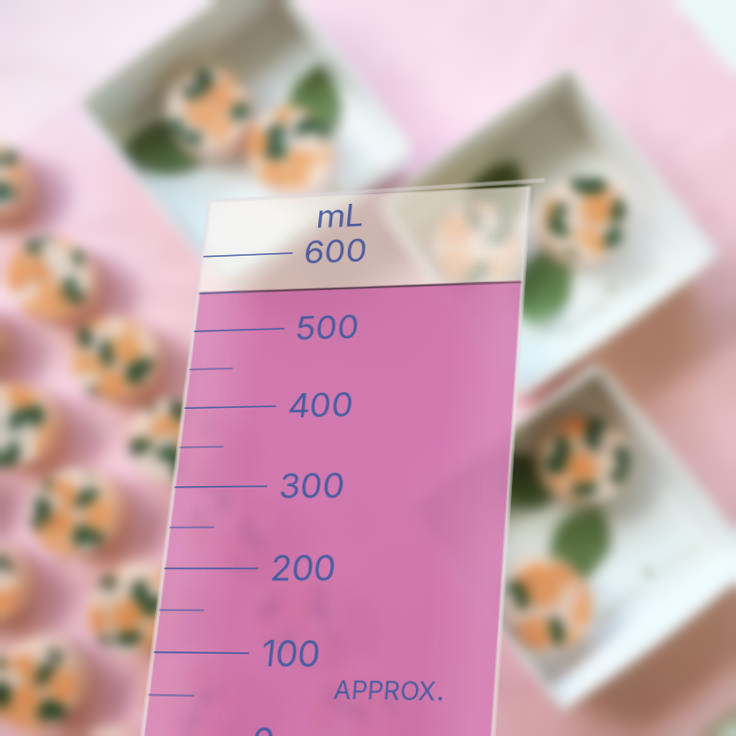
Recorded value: {"value": 550, "unit": "mL"}
